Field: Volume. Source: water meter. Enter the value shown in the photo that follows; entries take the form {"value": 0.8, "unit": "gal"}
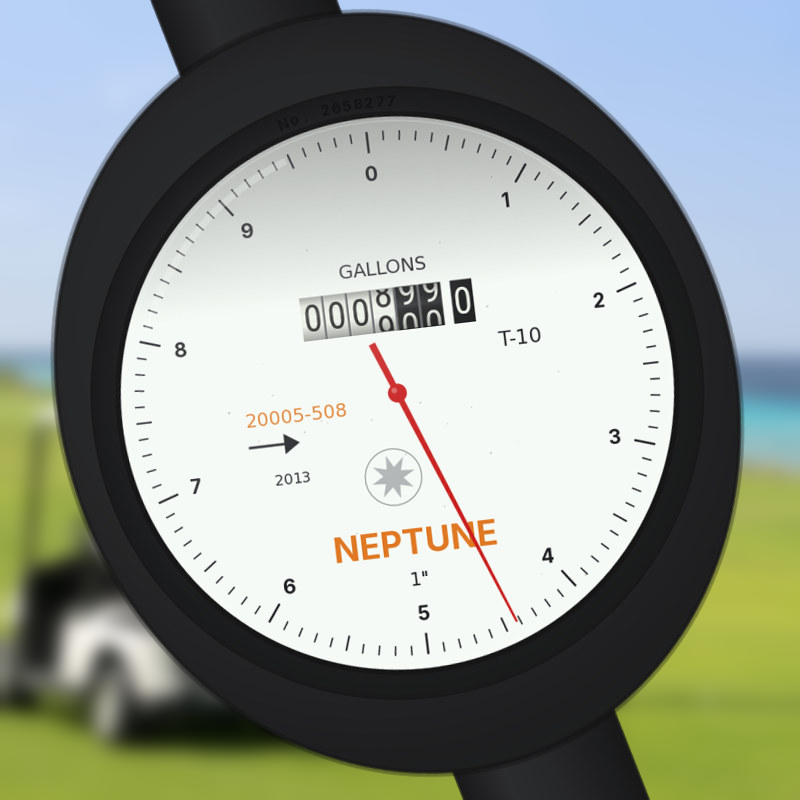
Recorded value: {"value": 8994.4, "unit": "gal"}
